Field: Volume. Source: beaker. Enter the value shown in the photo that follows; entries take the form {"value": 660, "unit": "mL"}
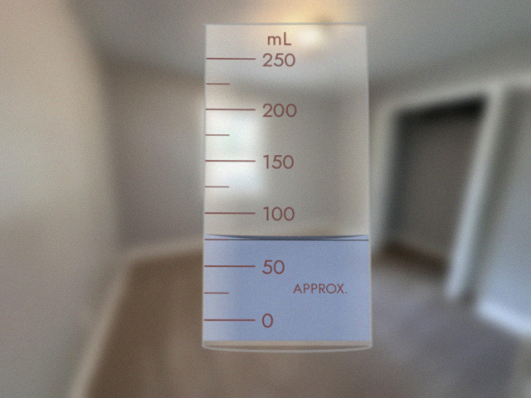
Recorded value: {"value": 75, "unit": "mL"}
